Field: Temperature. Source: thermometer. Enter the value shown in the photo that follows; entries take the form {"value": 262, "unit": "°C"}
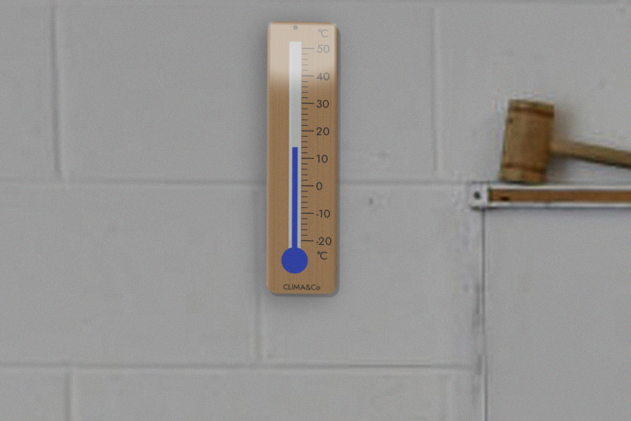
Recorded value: {"value": 14, "unit": "°C"}
